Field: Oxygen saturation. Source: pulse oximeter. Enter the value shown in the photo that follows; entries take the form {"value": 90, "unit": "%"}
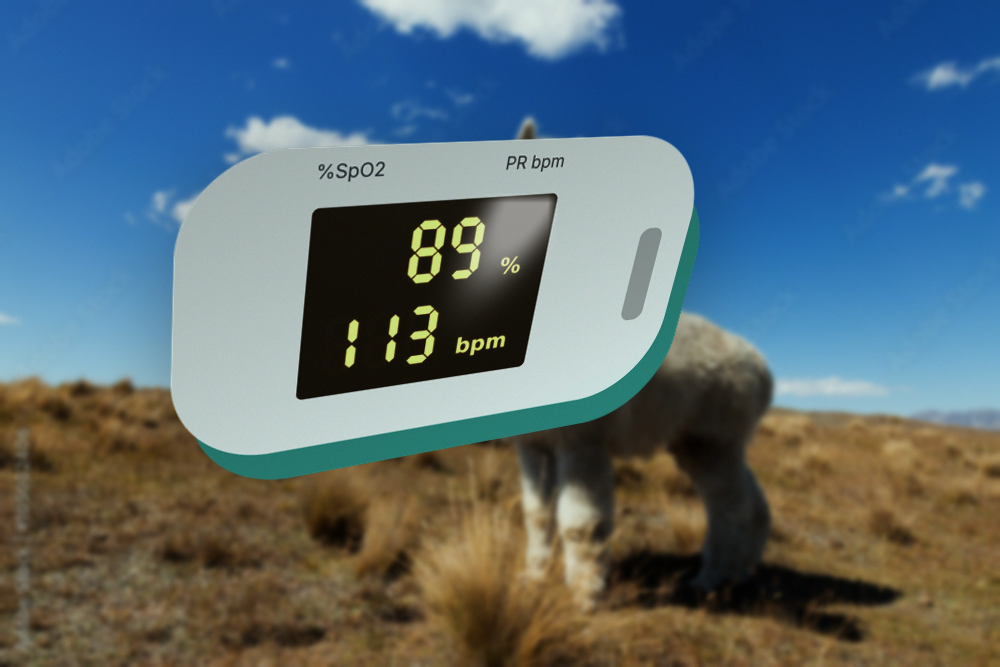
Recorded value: {"value": 89, "unit": "%"}
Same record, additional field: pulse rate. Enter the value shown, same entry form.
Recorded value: {"value": 113, "unit": "bpm"}
